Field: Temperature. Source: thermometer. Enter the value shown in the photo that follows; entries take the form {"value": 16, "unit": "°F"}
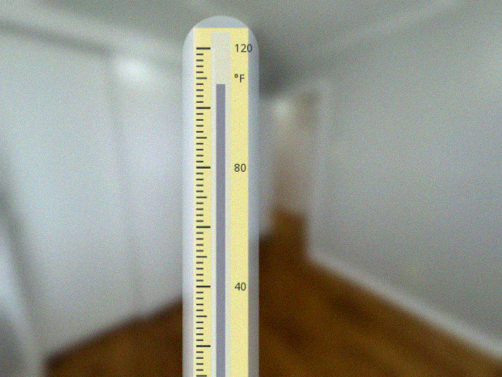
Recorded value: {"value": 108, "unit": "°F"}
